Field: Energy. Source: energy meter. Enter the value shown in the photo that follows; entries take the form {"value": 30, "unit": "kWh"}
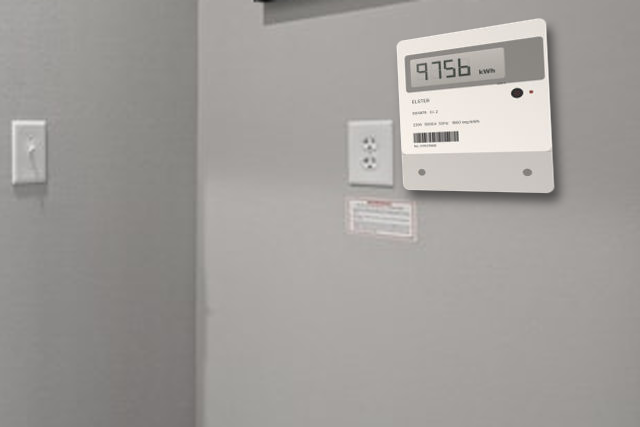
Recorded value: {"value": 9756, "unit": "kWh"}
